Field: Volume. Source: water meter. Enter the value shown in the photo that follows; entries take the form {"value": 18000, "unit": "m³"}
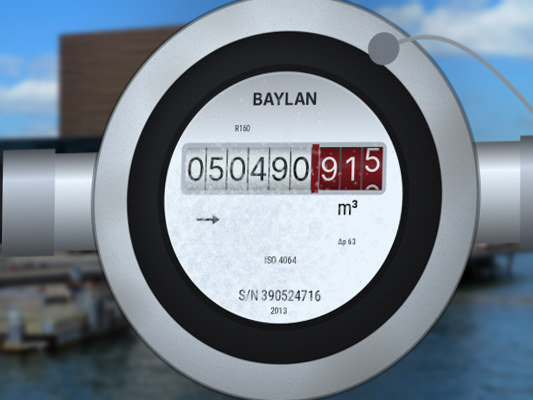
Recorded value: {"value": 50490.915, "unit": "m³"}
